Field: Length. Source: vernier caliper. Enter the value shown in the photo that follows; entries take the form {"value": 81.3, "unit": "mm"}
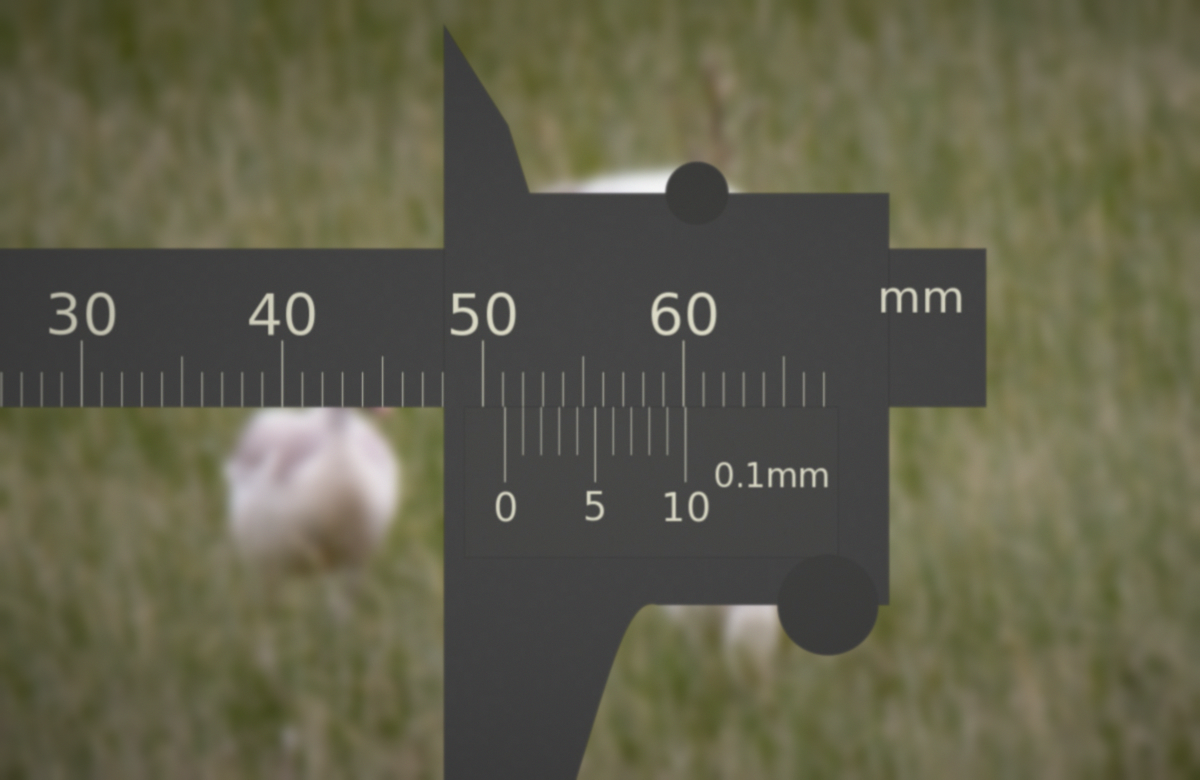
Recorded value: {"value": 51.1, "unit": "mm"}
